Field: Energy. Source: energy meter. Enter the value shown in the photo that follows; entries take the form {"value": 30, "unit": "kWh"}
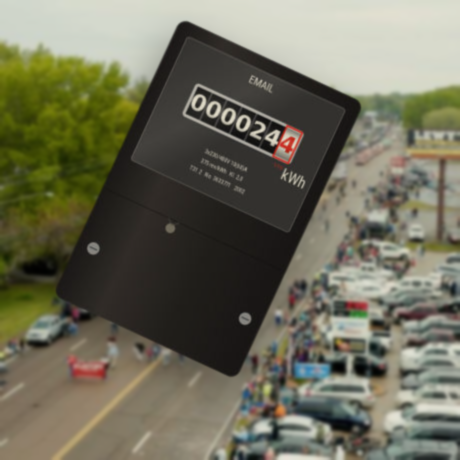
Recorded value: {"value": 24.4, "unit": "kWh"}
